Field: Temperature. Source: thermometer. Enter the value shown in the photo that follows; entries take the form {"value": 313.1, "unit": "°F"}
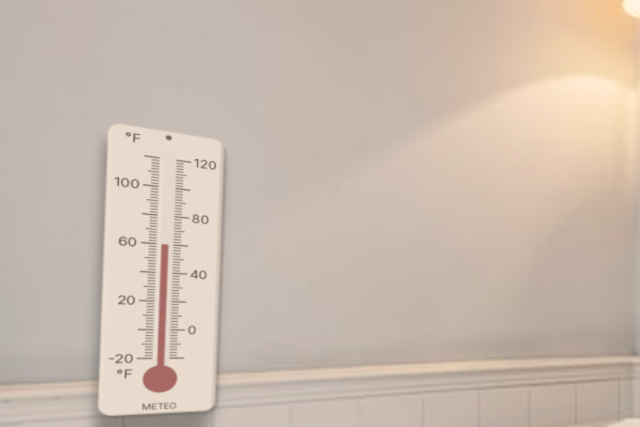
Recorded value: {"value": 60, "unit": "°F"}
